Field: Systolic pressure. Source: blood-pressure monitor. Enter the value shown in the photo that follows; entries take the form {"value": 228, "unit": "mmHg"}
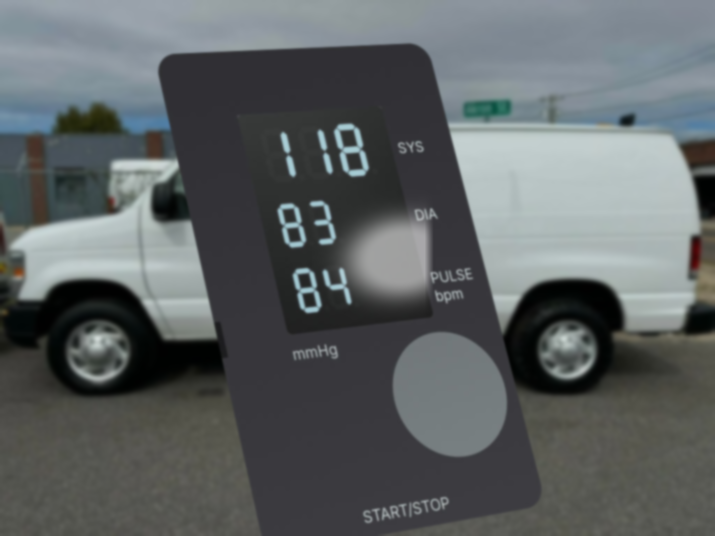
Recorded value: {"value": 118, "unit": "mmHg"}
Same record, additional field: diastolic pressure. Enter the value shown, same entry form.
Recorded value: {"value": 83, "unit": "mmHg"}
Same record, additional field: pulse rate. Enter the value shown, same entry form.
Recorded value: {"value": 84, "unit": "bpm"}
